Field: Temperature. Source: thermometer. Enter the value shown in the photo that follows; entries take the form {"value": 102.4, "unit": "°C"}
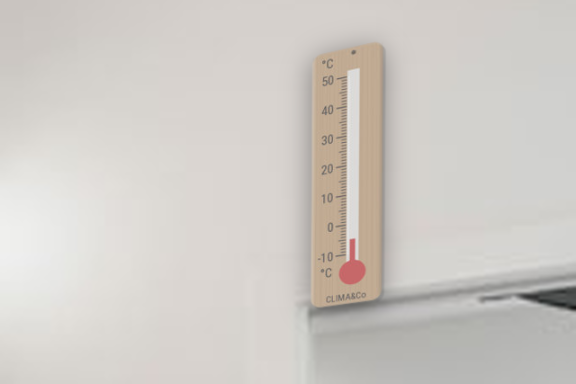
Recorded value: {"value": -5, "unit": "°C"}
